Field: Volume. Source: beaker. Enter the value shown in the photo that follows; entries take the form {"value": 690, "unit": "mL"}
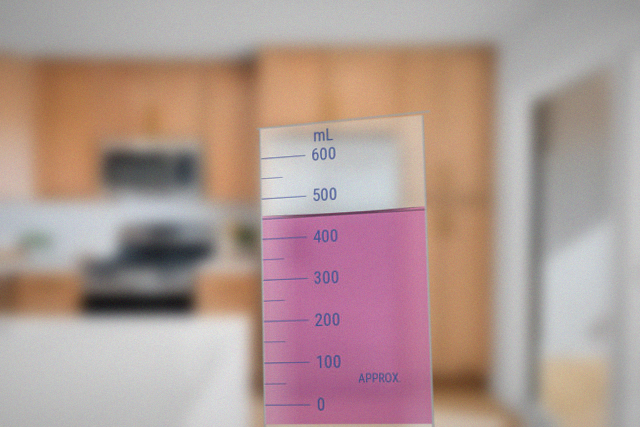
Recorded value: {"value": 450, "unit": "mL"}
